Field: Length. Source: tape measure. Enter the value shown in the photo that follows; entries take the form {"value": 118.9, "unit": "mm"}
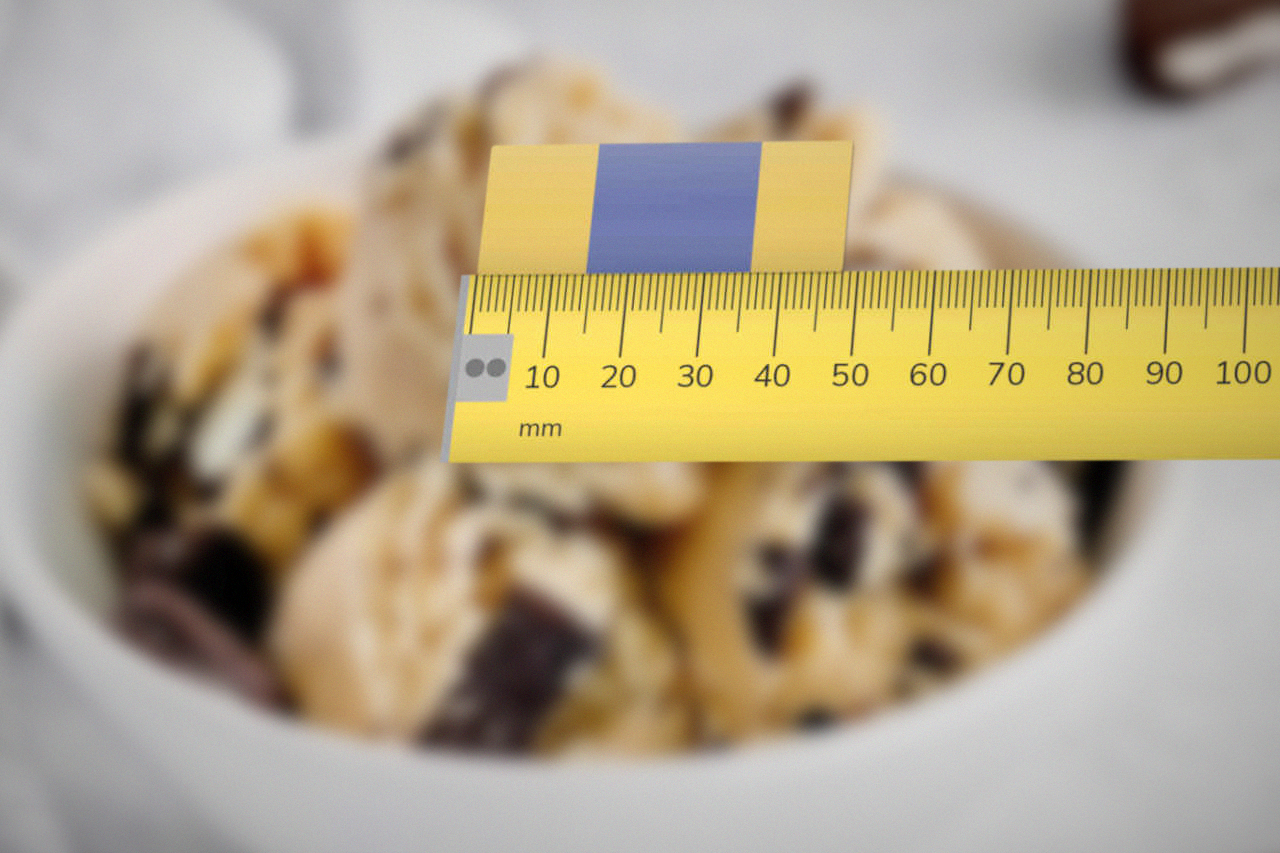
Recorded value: {"value": 48, "unit": "mm"}
